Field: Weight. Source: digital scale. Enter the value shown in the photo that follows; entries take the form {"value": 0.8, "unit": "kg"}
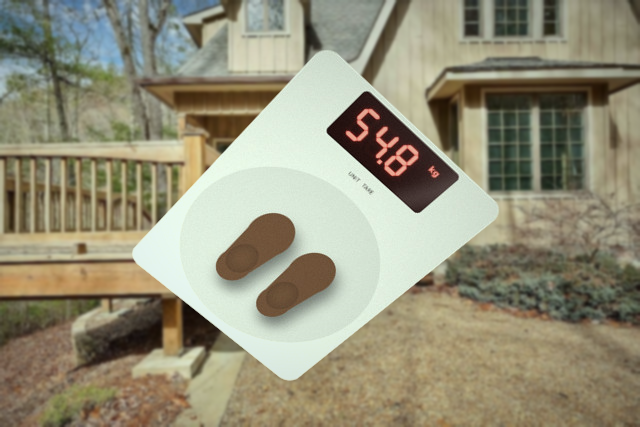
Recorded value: {"value": 54.8, "unit": "kg"}
